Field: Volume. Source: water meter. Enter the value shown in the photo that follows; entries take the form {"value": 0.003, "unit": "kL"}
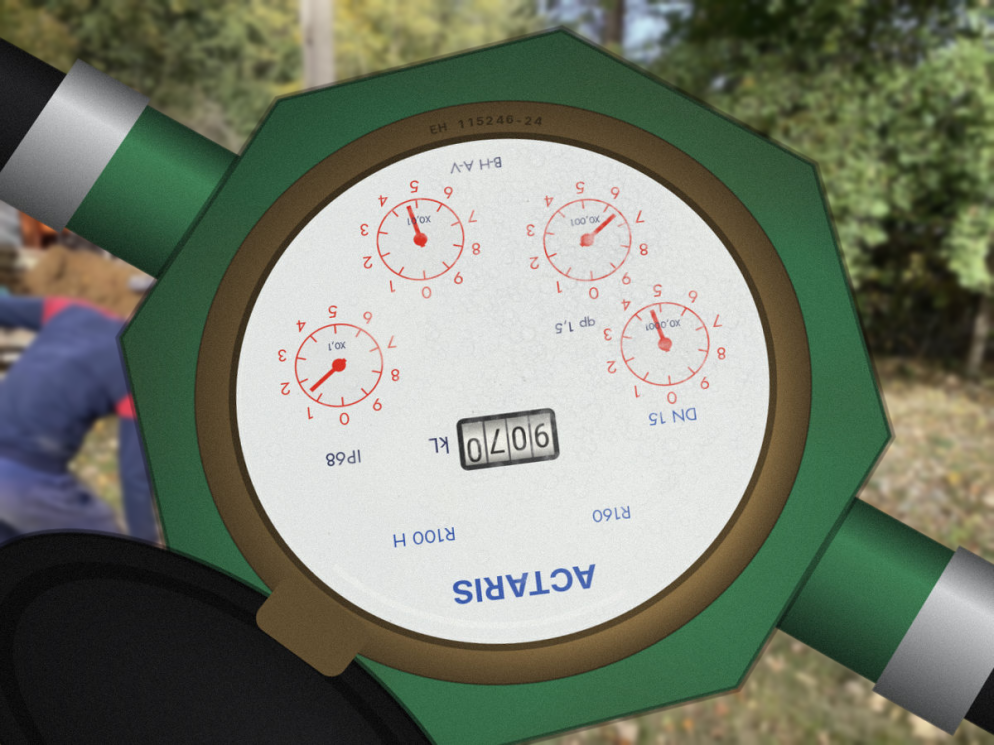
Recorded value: {"value": 9070.1464, "unit": "kL"}
